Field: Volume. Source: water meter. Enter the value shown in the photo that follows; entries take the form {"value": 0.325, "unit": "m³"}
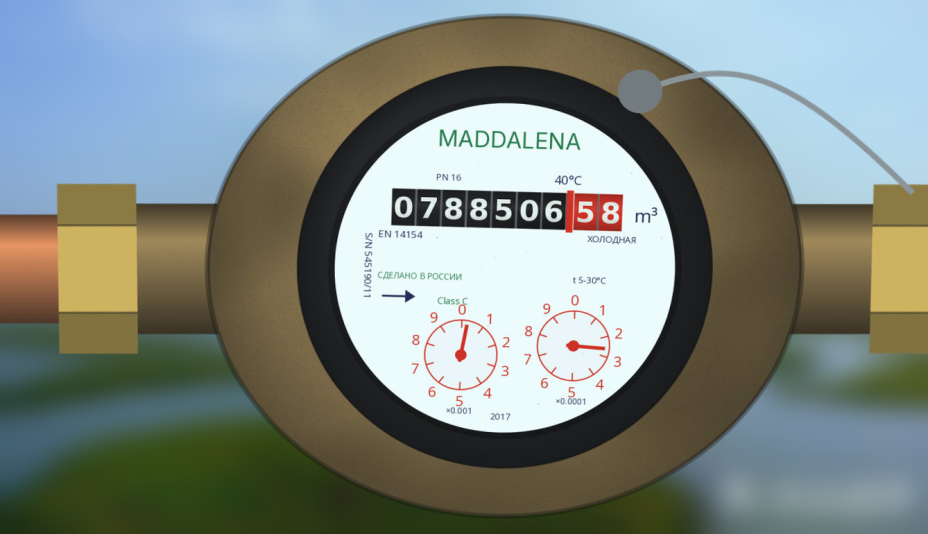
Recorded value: {"value": 788506.5802, "unit": "m³"}
